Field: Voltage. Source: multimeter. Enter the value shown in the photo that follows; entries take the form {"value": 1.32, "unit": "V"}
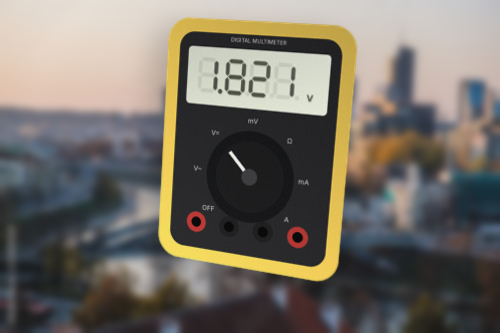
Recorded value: {"value": 1.821, "unit": "V"}
